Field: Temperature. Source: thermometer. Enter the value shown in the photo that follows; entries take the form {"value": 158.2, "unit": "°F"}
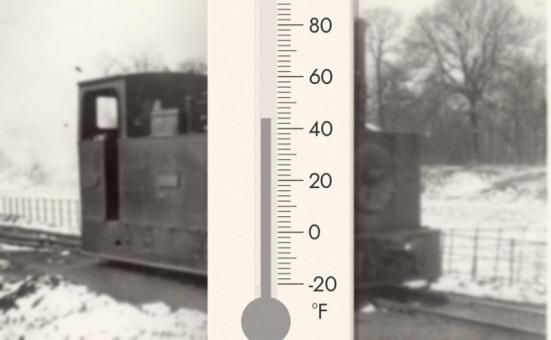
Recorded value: {"value": 44, "unit": "°F"}
